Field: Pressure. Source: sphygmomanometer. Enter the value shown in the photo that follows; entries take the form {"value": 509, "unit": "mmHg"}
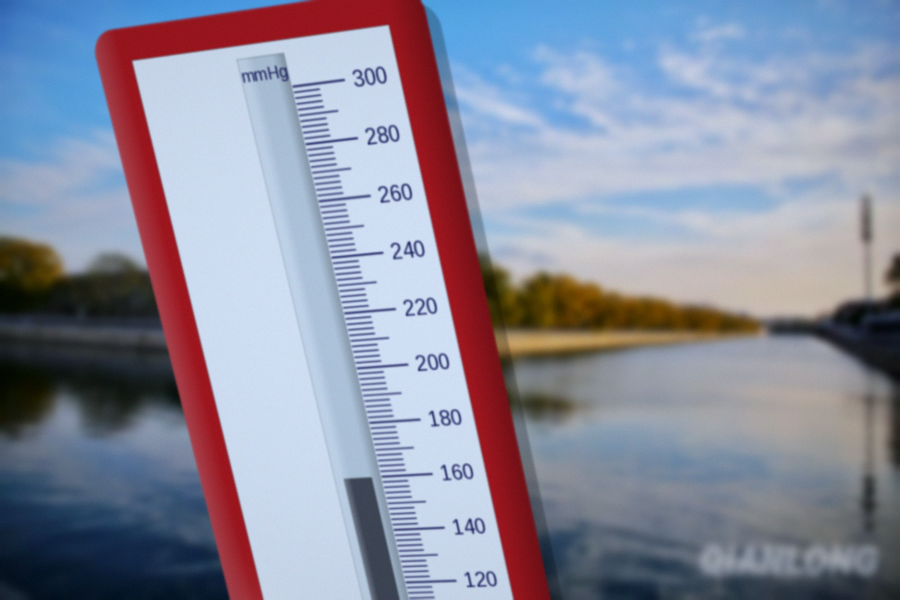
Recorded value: {"value": 160, "unit": "mmHg"}
